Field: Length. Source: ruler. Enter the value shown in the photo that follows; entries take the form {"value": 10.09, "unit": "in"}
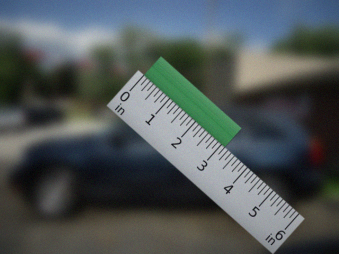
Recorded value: {"value": 3.125, "unit": "in"}
